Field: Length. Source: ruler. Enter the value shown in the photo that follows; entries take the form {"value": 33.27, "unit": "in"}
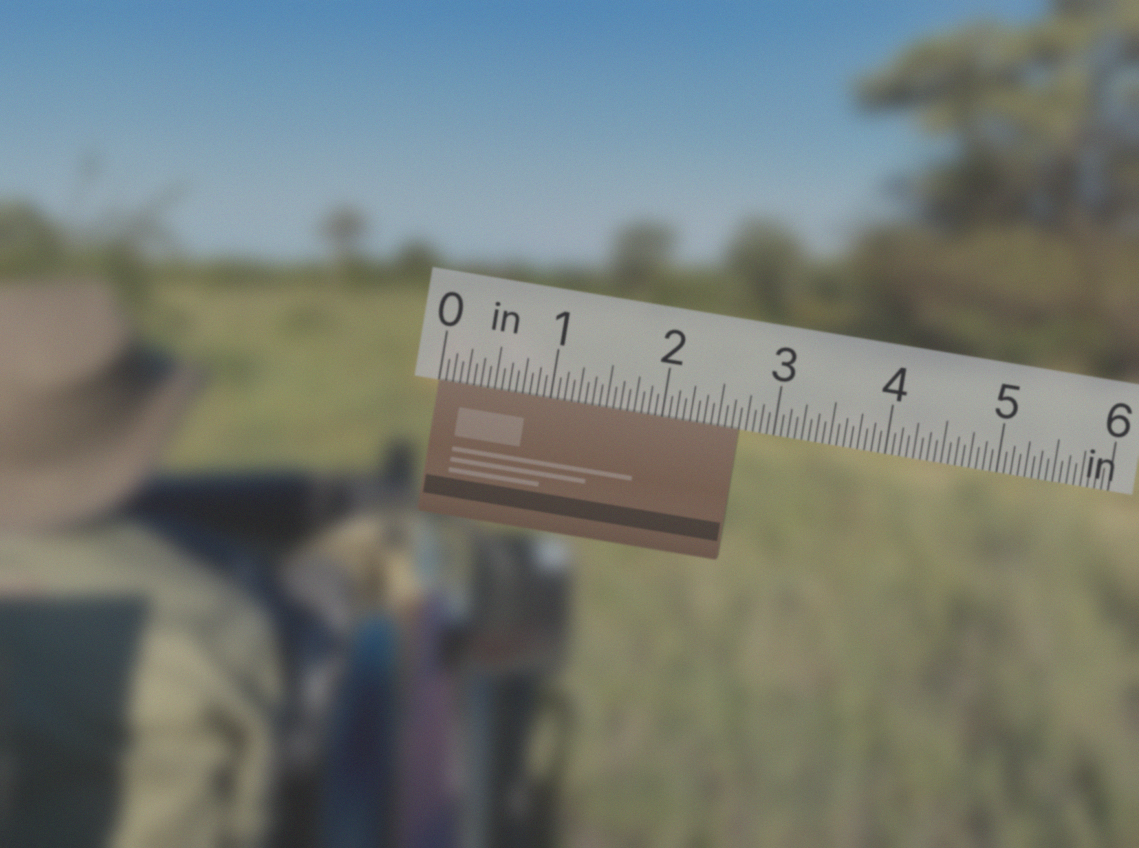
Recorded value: {"value": 2.6875, "unit": "in"}
